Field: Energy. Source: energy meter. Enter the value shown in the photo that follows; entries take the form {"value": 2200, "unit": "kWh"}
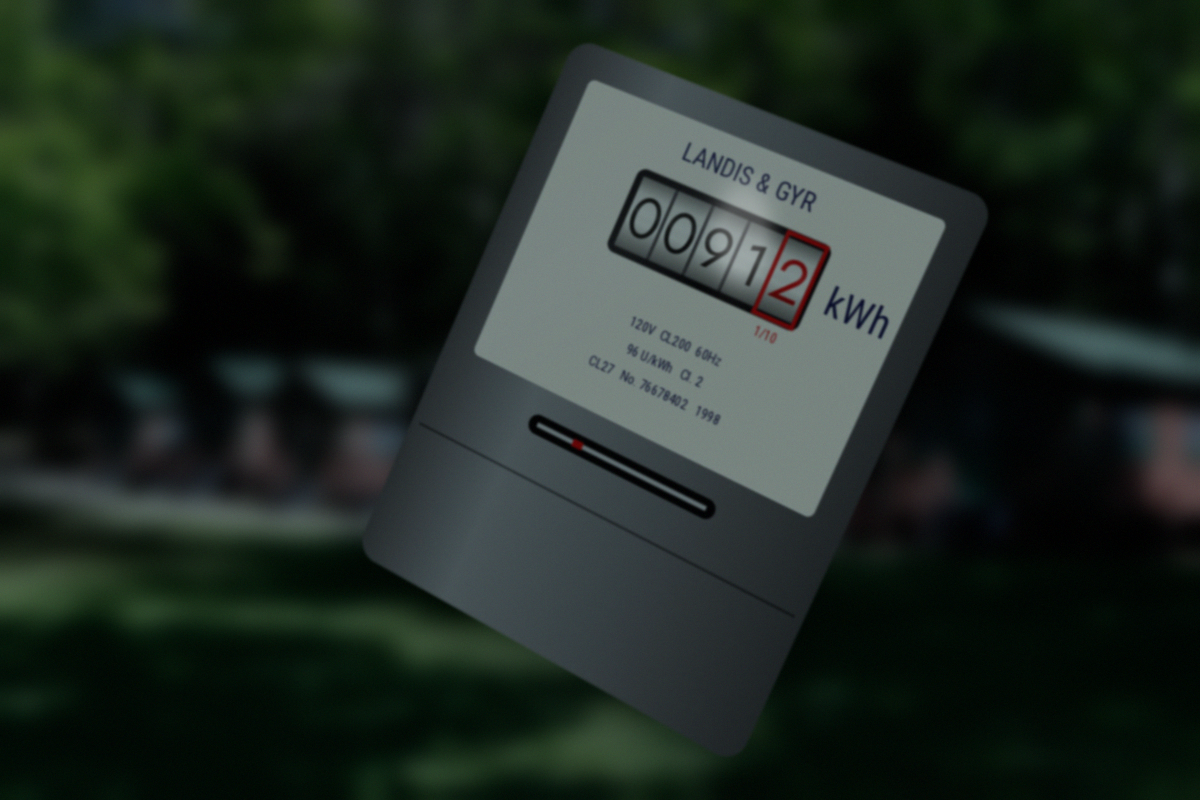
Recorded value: {"value": 91.2, "unit": "kWh"}
